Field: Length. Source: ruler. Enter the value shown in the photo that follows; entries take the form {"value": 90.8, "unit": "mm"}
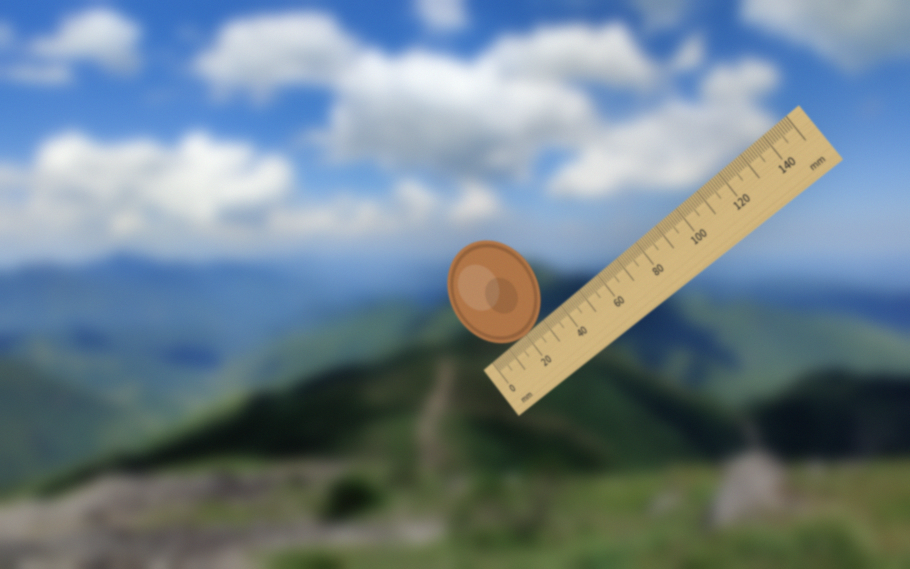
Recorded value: {"value": 40, "unit": "mm"}
